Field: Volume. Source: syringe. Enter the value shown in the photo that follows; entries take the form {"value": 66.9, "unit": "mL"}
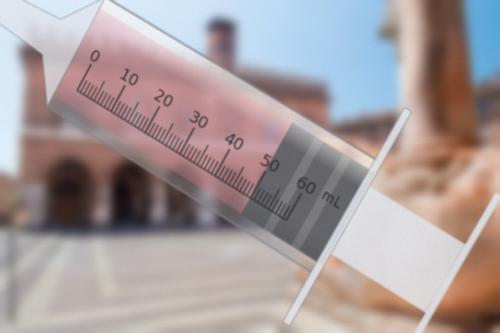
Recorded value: {"value": 50, "unit": "mL"}
